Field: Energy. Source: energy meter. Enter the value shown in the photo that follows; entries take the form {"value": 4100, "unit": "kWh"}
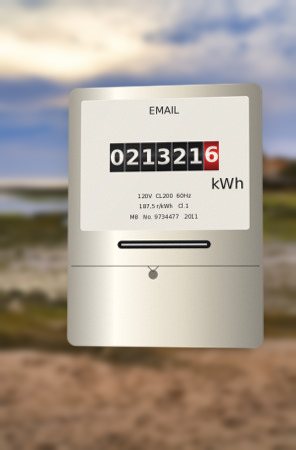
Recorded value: {"value": 21321.6, "unit": "kWh"}
